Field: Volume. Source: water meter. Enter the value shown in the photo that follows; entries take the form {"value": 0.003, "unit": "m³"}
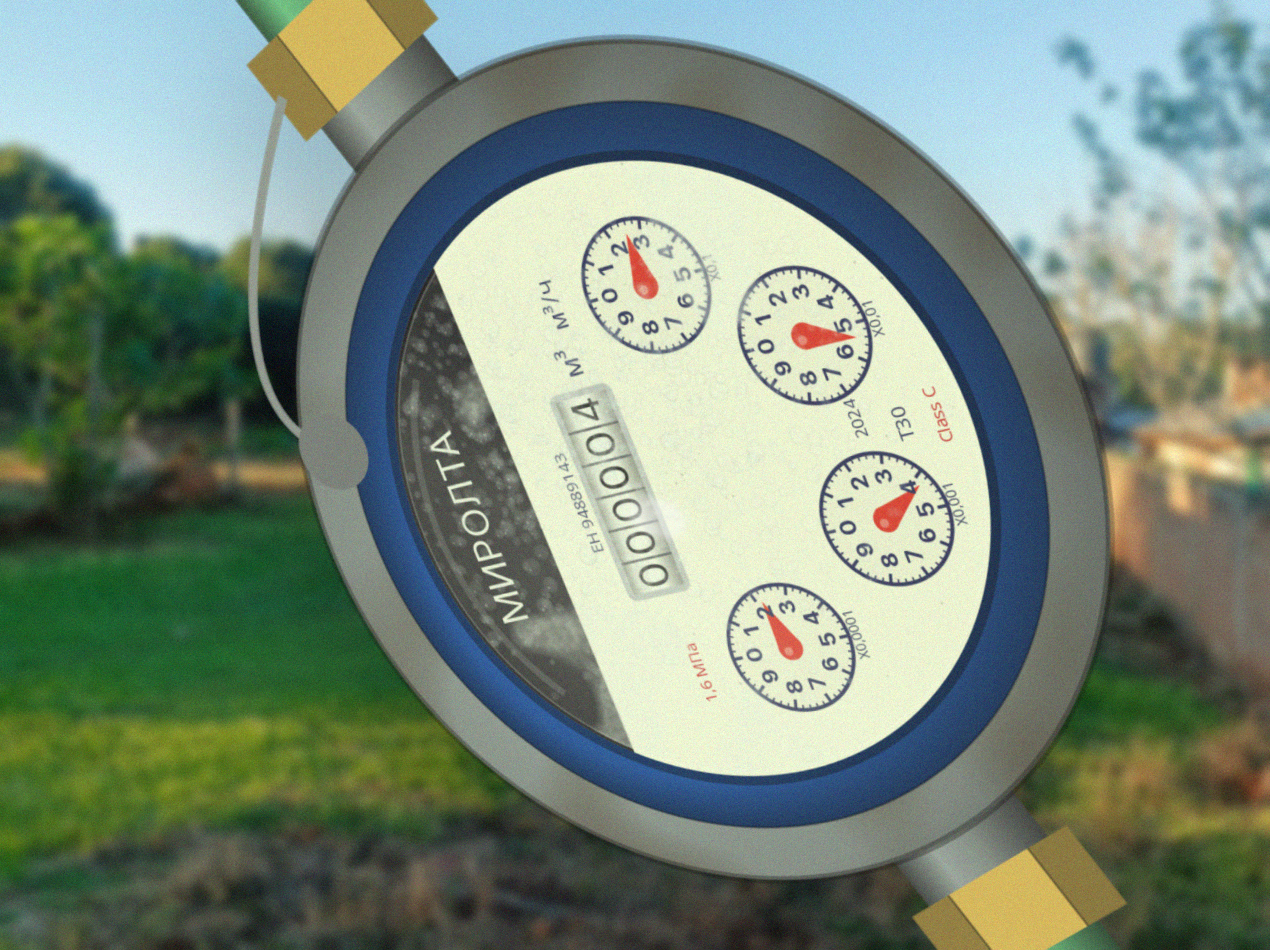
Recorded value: {"value": 4.2542, "unit": "m³"}
